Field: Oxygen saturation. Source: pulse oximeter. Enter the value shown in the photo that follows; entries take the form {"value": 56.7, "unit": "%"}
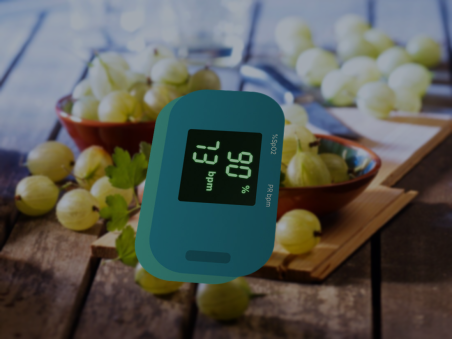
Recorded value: {"value": 90, "unit": "%"}
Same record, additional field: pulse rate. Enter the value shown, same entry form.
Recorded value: {"value": 73, "unit": "bpm"}
